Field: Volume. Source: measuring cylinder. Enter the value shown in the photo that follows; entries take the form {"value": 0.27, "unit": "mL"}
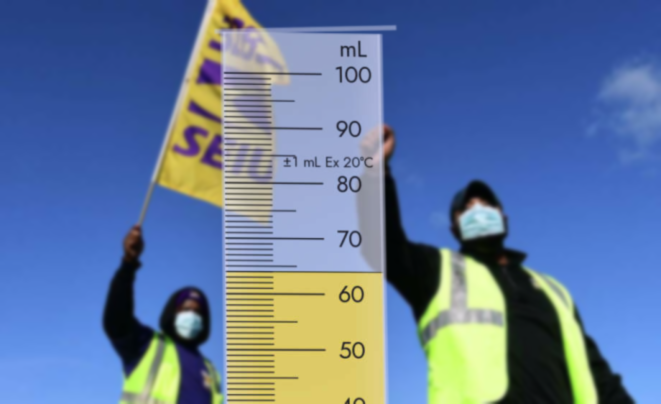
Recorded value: {"value": 64, "unit": "mL"}
